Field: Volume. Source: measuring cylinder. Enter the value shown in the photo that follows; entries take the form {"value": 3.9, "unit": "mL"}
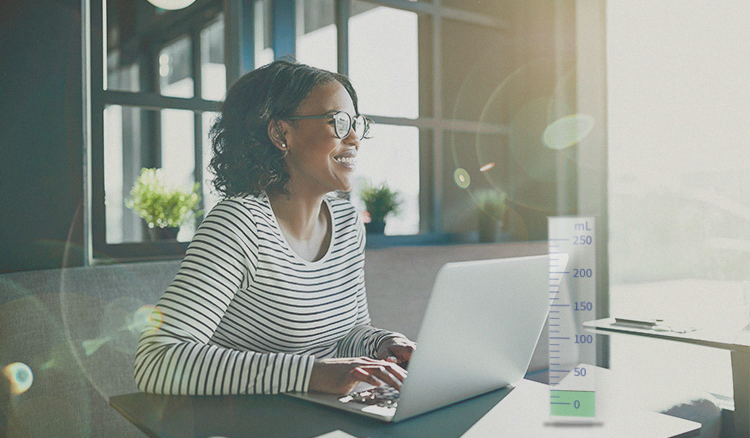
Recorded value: {"value": 20, "unit": "mL"}
